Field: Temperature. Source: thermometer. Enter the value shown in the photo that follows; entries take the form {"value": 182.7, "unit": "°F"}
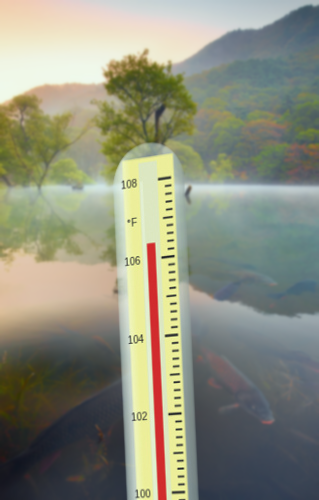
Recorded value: {"value": 106.4, "unit": "°F"}
